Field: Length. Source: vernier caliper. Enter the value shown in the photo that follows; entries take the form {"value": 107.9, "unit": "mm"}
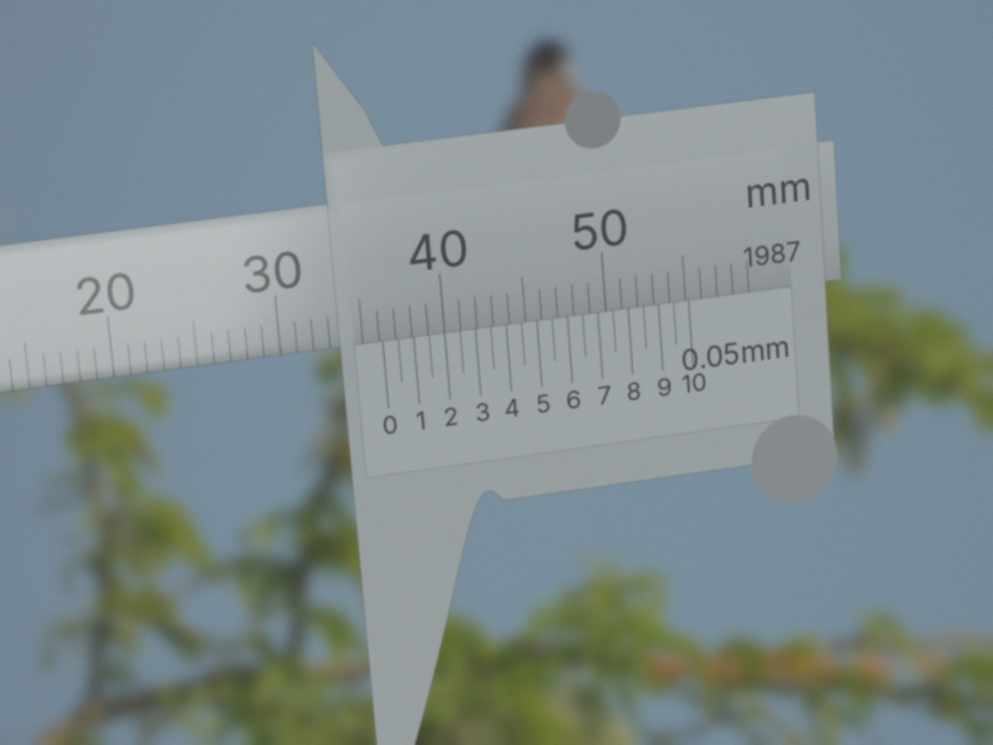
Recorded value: {"value": 36.2, "unit": "mm"}
